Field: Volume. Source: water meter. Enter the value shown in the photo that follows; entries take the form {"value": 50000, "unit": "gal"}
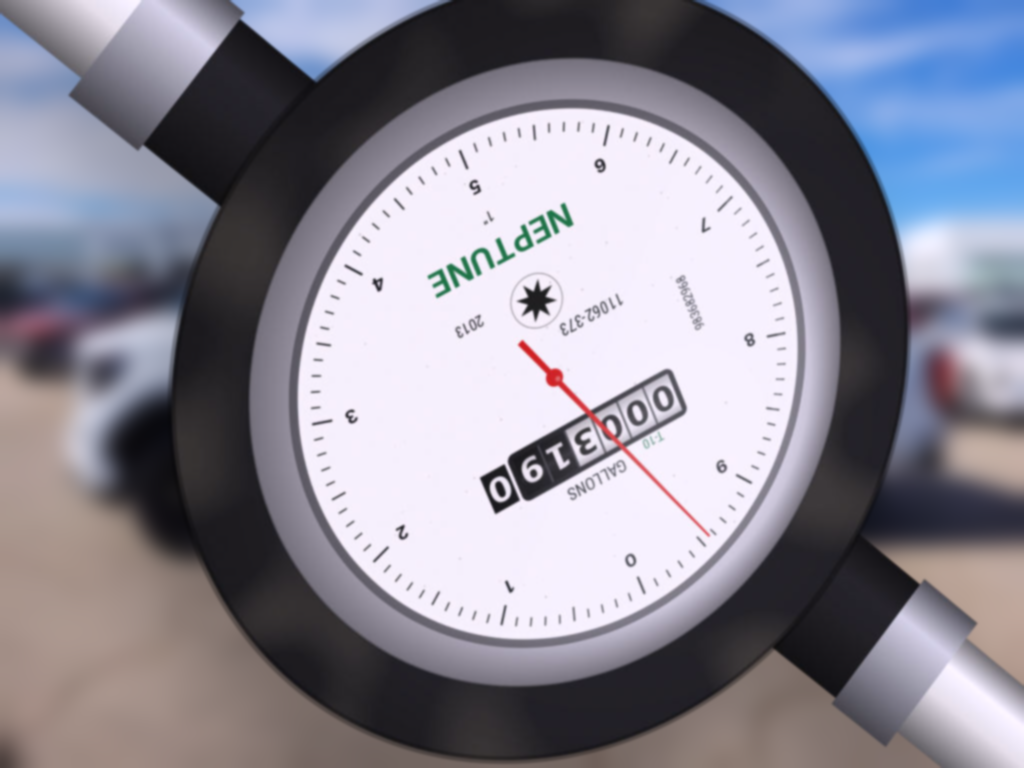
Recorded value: {"value": 3189.4, "unit": "gal"}
